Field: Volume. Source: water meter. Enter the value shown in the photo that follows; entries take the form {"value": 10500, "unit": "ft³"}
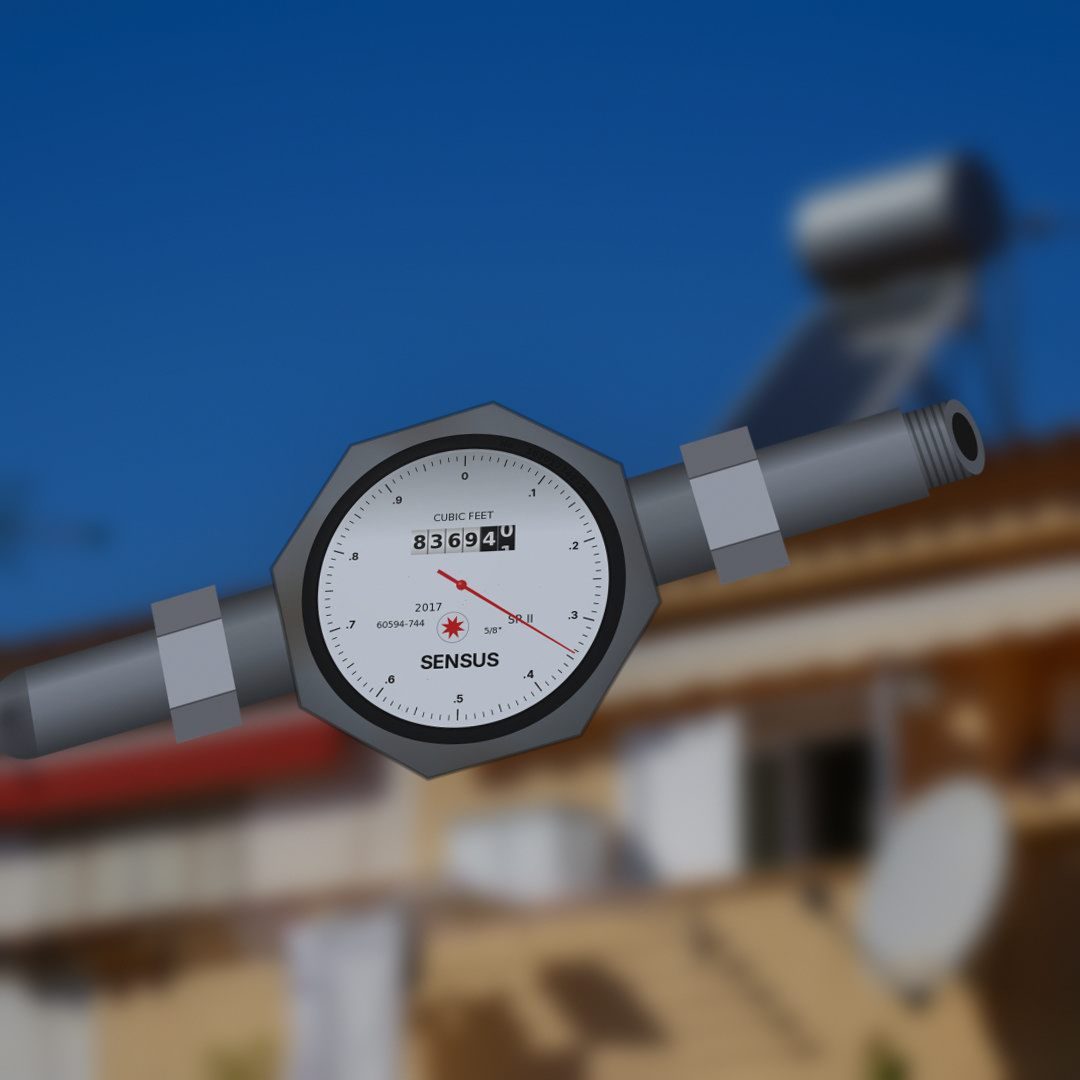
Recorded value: {"value": 836940.34, "unit": "ft³"}
